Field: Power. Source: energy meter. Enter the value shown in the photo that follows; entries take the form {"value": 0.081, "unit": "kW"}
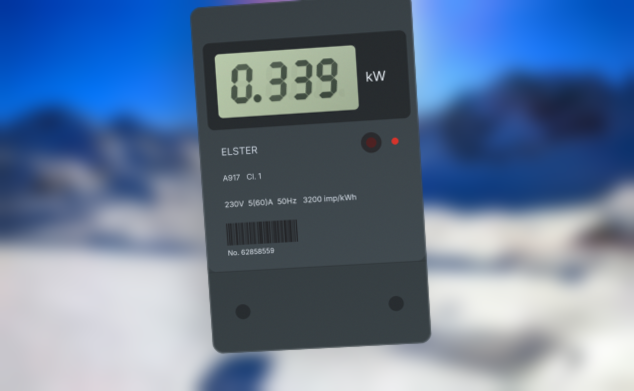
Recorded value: {"value": 0.339, "unit": "kW"}
